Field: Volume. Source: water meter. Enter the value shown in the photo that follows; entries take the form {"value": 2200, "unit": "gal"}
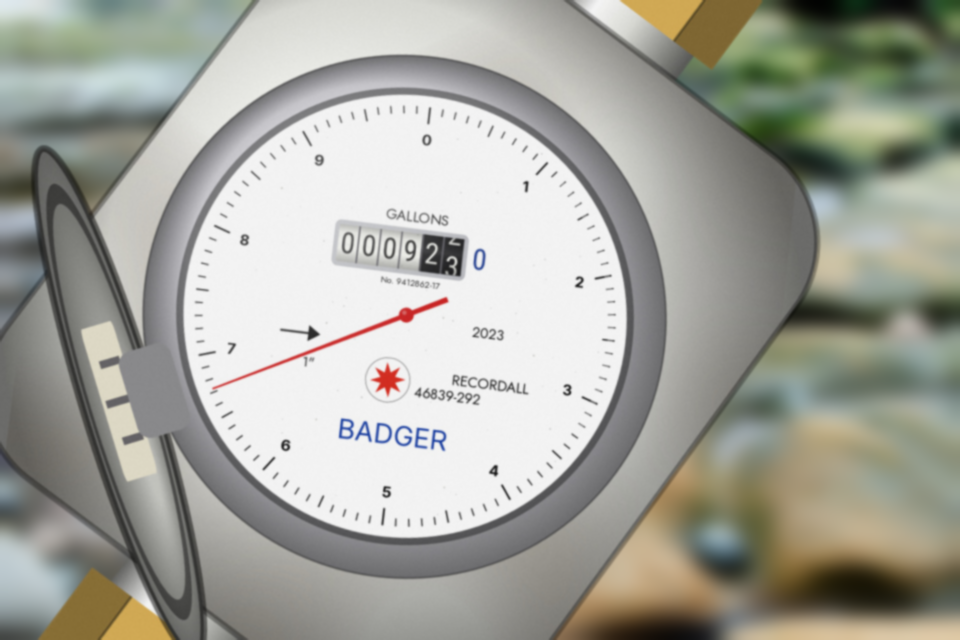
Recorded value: {"value": 9226.7, "unit": "gal"}
